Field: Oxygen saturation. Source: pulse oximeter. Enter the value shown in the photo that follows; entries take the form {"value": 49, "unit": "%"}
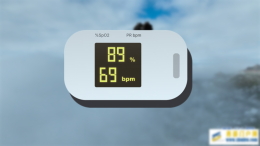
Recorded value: {"value": 89, "unit": "%"}
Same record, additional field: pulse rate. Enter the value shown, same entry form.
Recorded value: {"value": 69, "unit": "bpm"}
